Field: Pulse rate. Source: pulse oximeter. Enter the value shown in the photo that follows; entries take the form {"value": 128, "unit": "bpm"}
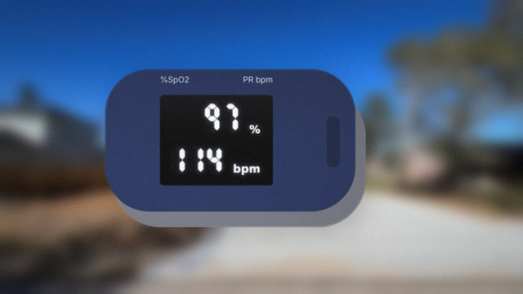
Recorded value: {"value": 114, "unit": "bpm"}
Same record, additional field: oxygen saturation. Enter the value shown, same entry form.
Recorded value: {"value": 97, "unit": "%"}
